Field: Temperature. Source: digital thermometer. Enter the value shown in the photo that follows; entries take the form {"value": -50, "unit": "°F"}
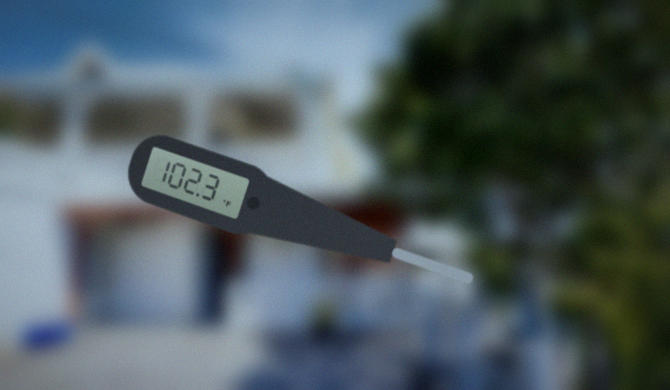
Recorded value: {"value": 102.3, "unit": "°F"}
